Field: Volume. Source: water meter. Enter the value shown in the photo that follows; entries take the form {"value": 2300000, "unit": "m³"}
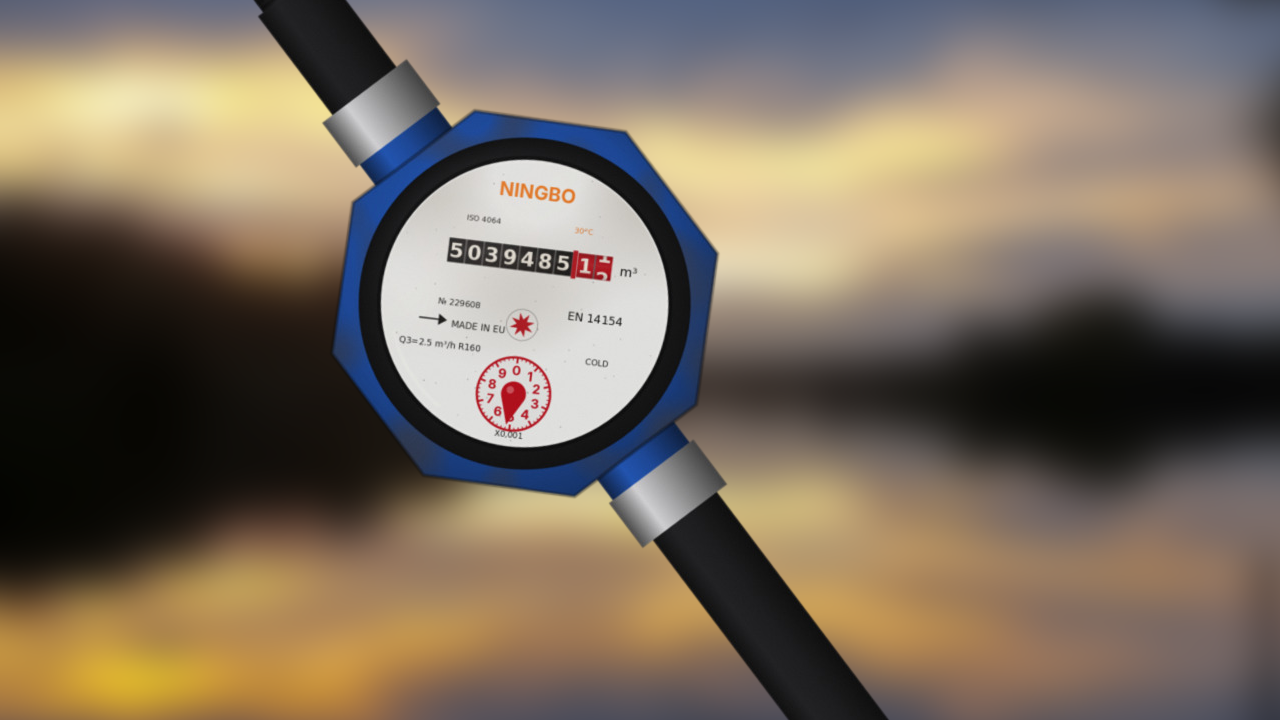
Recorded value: {"value": 5039485.115, "unit": "m³"}
